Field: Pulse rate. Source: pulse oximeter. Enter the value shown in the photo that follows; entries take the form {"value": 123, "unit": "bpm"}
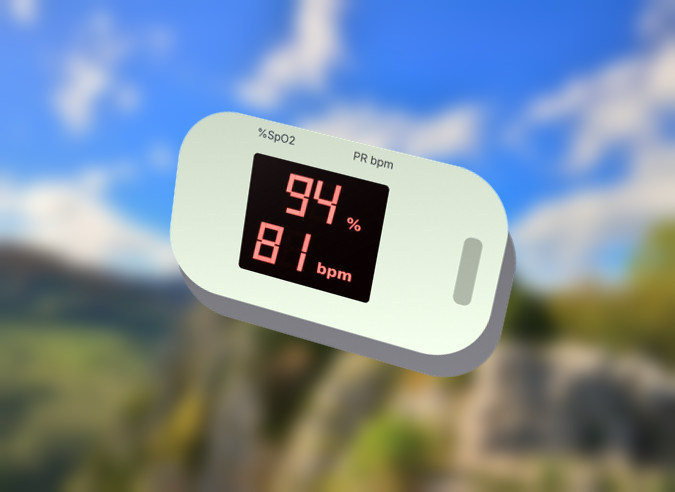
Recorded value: {"value": 81, "unit": "bpm"}
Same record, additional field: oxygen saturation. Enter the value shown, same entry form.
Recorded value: {"value": 94, "unit": "%"}
